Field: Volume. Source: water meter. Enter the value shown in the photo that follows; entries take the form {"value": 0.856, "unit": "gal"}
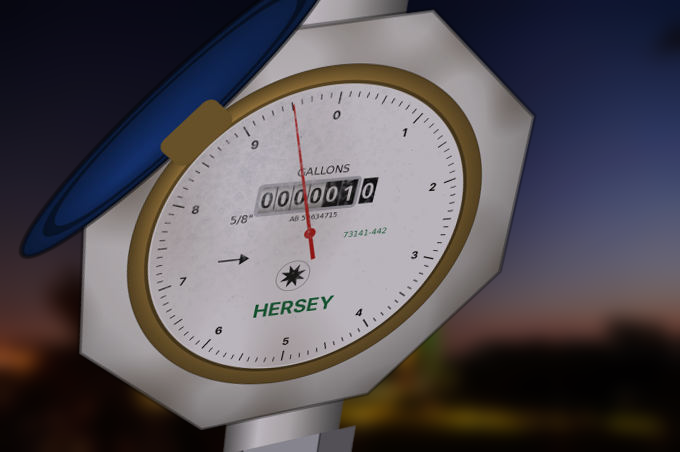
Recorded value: {"value": 9.5, "unit": "gal"}
